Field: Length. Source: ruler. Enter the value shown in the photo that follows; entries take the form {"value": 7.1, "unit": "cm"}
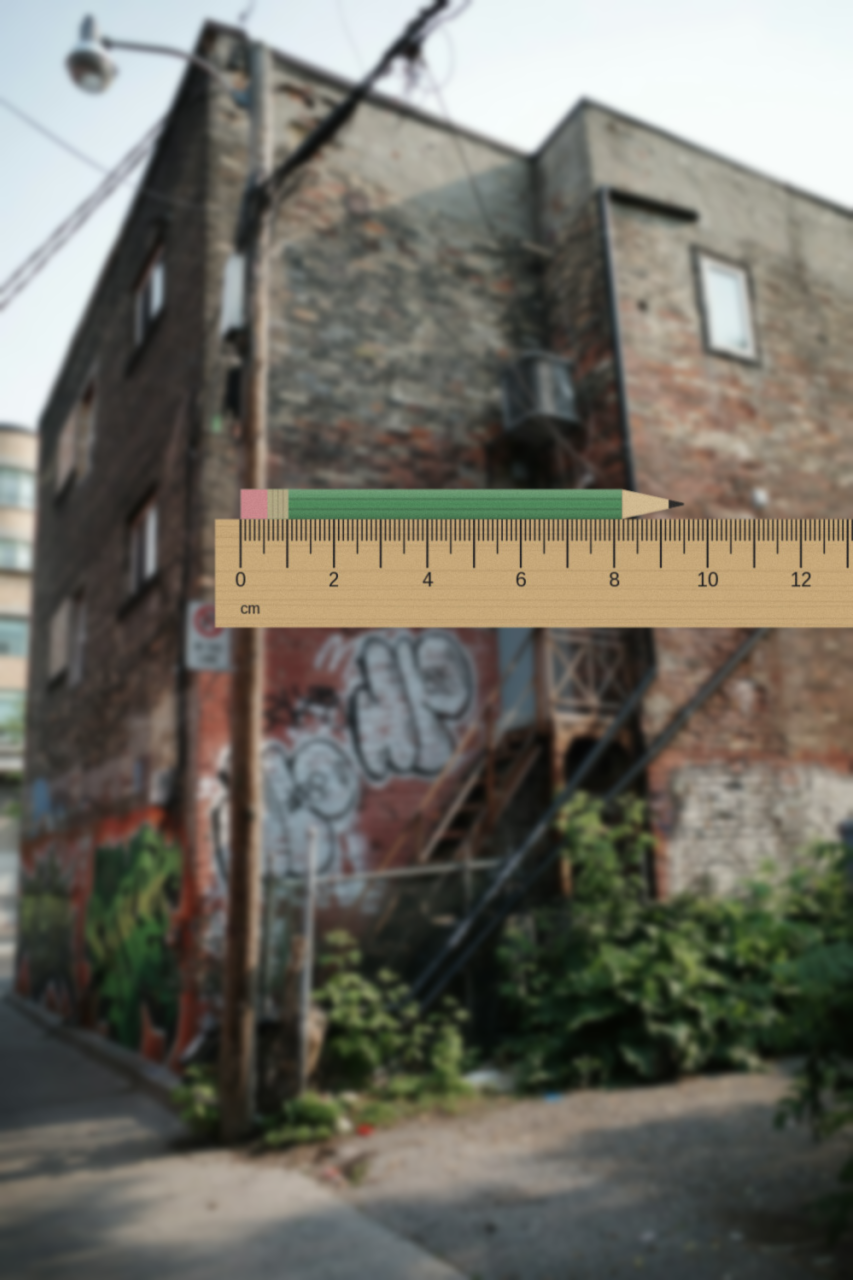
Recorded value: {"value": 9.5, "unit": "cm"}
